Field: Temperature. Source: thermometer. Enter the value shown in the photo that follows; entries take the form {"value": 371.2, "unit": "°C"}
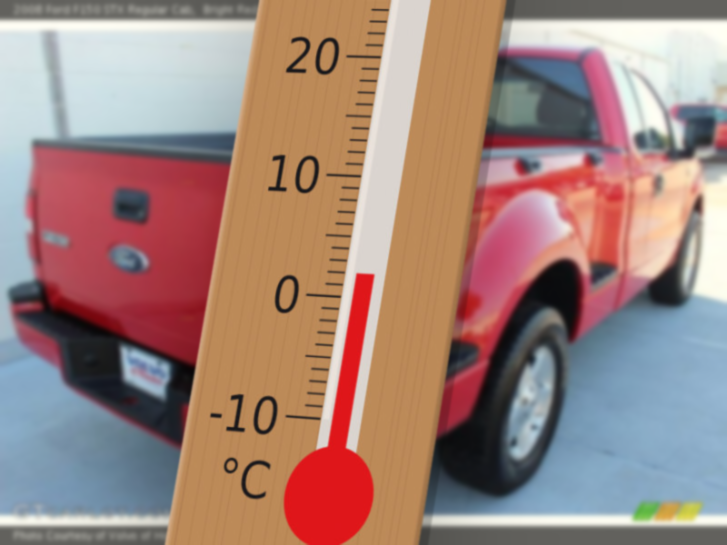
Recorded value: {"value": 2, "unit": "°C"}
